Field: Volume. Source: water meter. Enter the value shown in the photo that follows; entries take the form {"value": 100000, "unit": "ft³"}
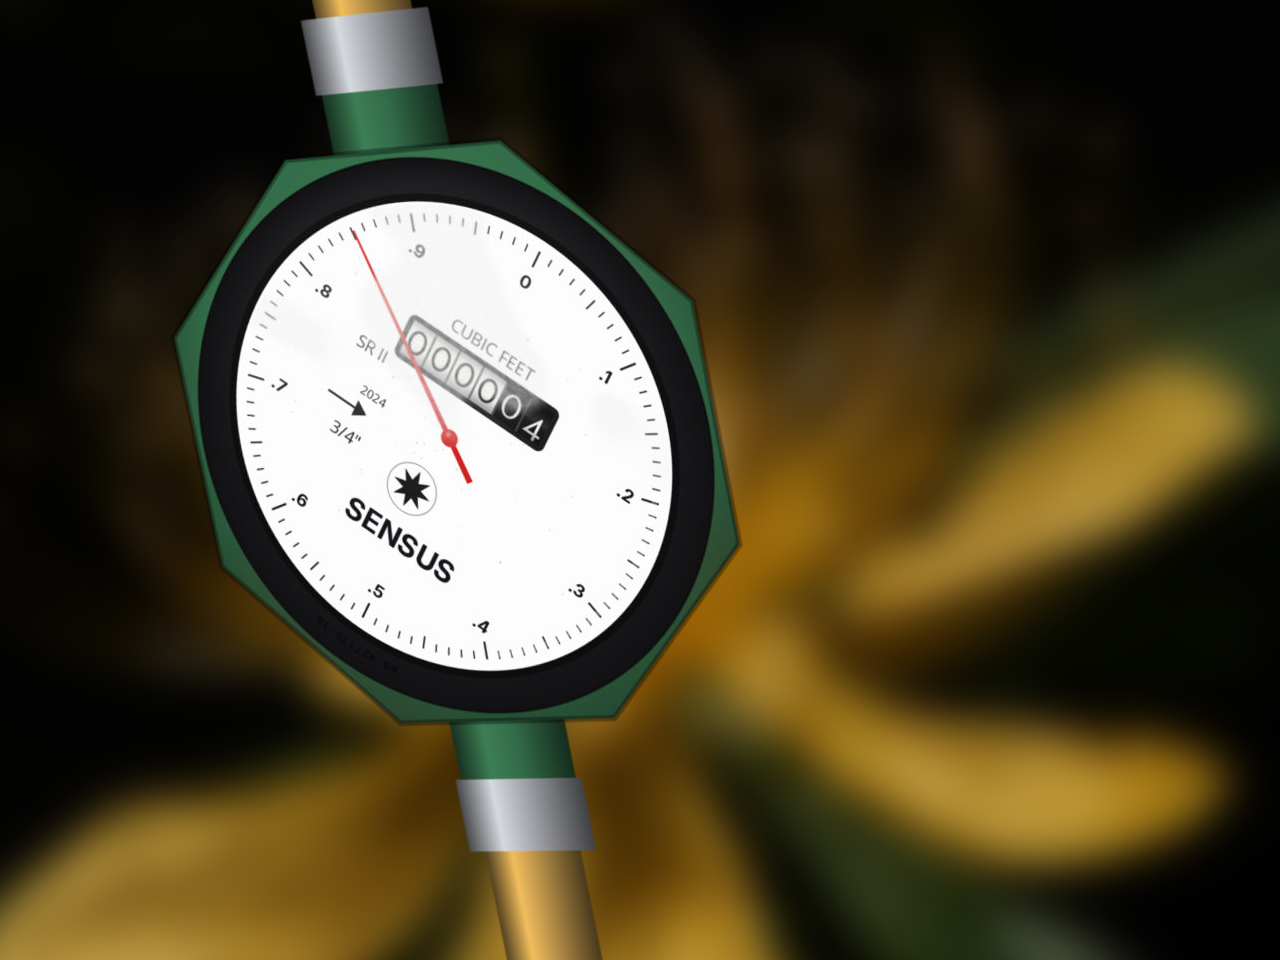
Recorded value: {"value": 3.85, "unit": "ft³"}
